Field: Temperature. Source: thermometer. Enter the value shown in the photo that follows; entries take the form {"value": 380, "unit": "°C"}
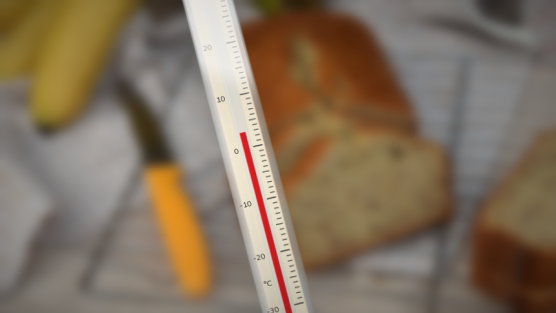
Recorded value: {"value": 3, "unit": "°C"}
